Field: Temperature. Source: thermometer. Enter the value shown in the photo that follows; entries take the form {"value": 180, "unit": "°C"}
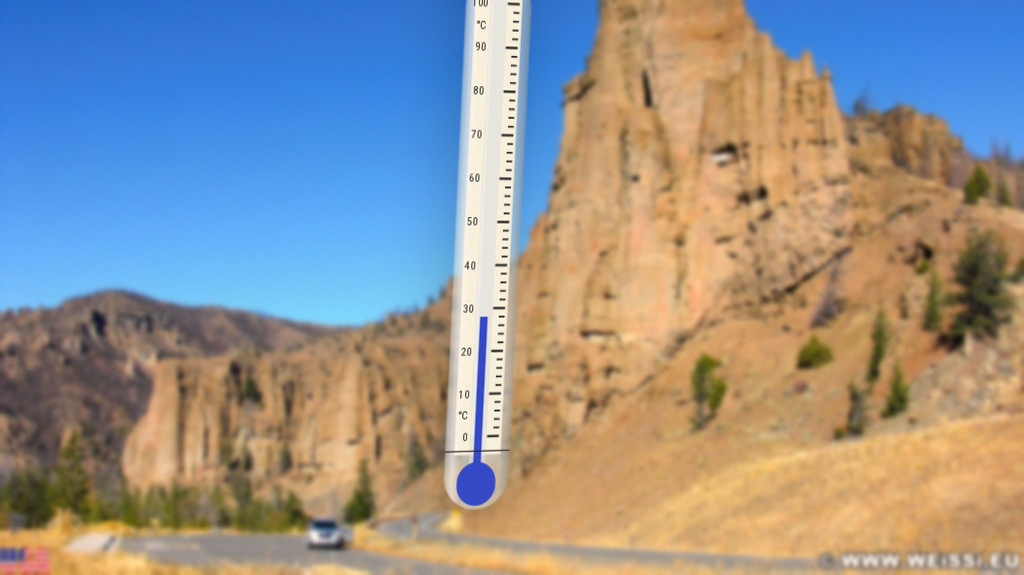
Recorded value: {"value": 28, "unit": "°C"}
